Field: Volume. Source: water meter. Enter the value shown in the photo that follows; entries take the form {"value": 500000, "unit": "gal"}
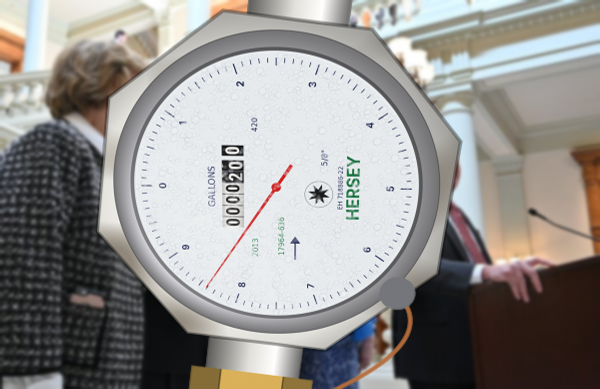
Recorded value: {"value": 198.4, "unit": "gal"}
